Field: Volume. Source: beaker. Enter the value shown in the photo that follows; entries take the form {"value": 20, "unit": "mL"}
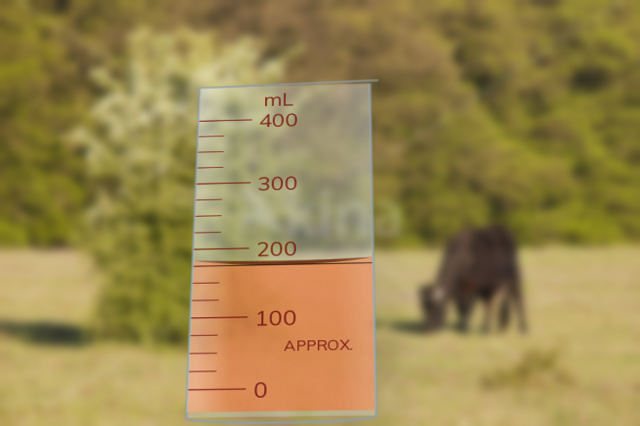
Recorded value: {"value": 175, "unit": "mL"}
